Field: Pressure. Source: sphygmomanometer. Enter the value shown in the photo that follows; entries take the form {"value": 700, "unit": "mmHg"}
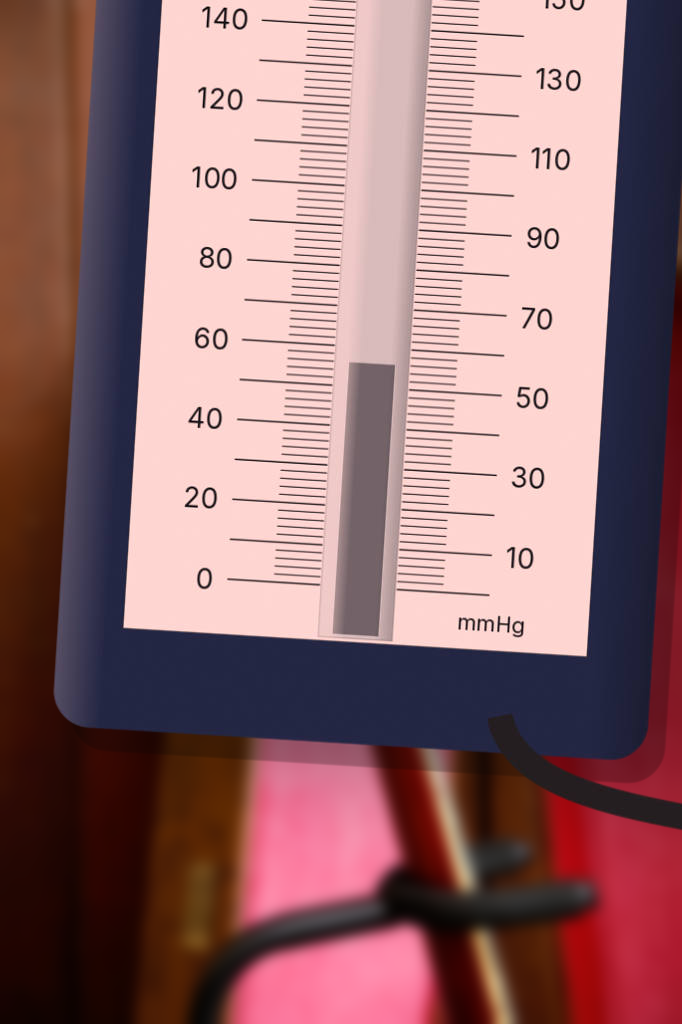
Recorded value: {"value": 56, "unit": "mmHg"}
